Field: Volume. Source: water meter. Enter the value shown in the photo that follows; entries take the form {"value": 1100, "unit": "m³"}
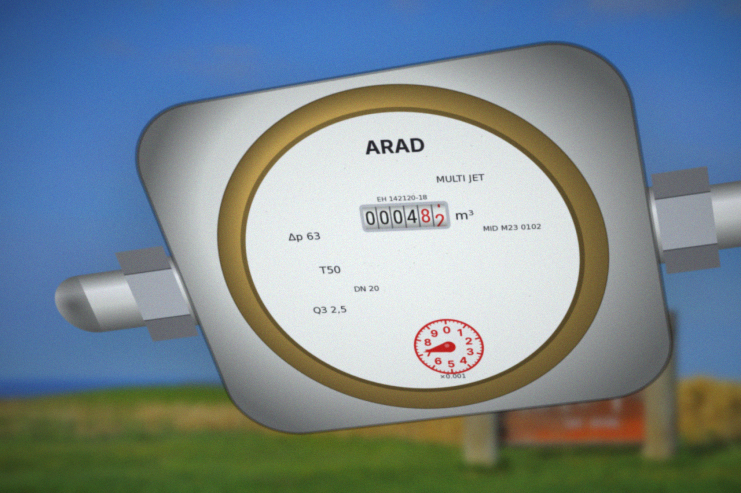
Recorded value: {"value": 4.817, "unit": "m³"}
